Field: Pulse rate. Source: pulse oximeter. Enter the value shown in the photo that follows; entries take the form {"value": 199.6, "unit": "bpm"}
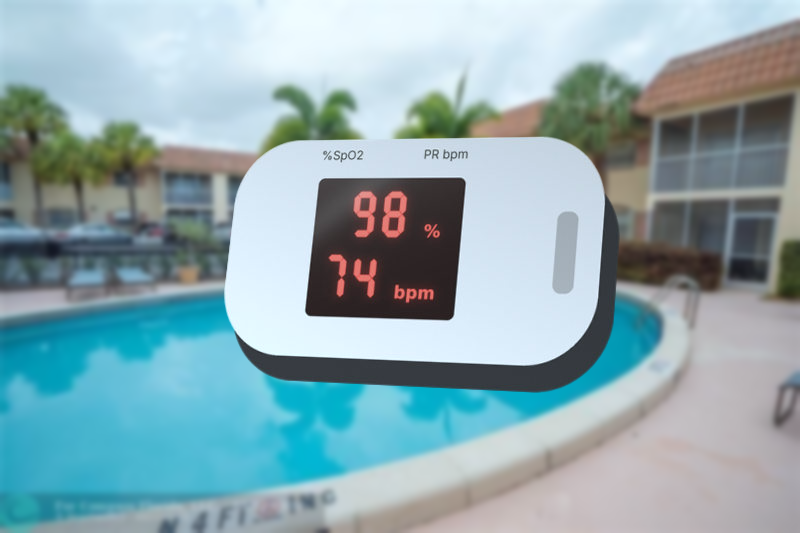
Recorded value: {"value": 74, "unit": "bpm"}
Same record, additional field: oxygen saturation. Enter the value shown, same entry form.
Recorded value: {"value": 98, "unit": "%"}
